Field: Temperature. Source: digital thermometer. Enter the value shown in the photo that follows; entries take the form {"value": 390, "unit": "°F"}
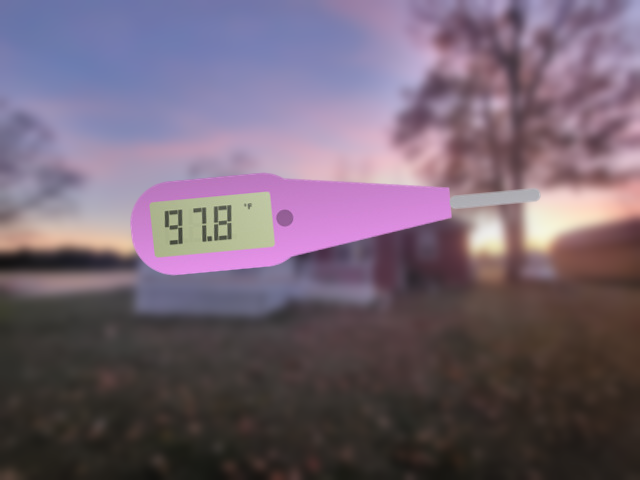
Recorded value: {"value": 97.8, "unit": "°F"}
